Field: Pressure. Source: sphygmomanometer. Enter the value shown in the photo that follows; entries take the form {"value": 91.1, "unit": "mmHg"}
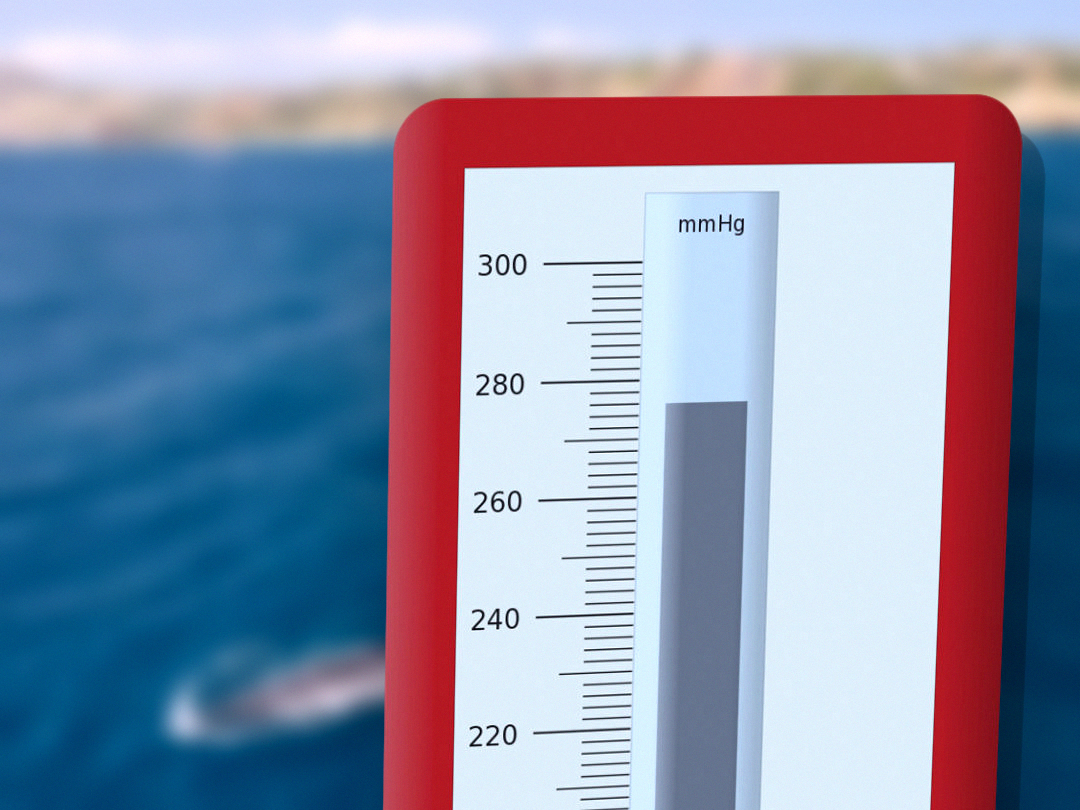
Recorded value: {"value": 276, "unit": "mmHg"}
